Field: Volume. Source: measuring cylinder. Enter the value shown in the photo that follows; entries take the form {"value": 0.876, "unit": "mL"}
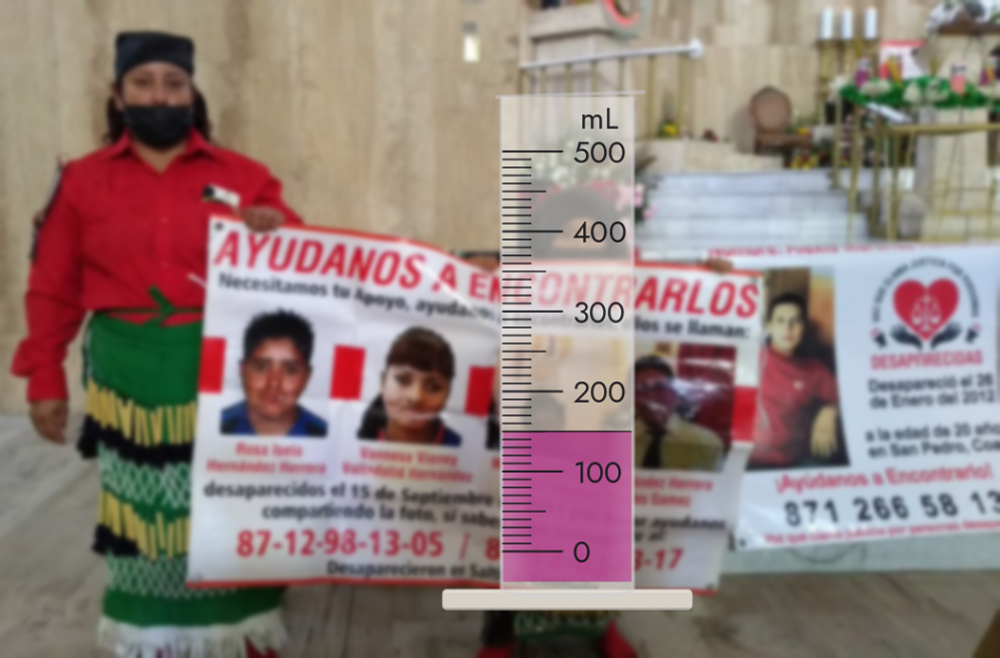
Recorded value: {"value": 150, "unit": "mL"}
